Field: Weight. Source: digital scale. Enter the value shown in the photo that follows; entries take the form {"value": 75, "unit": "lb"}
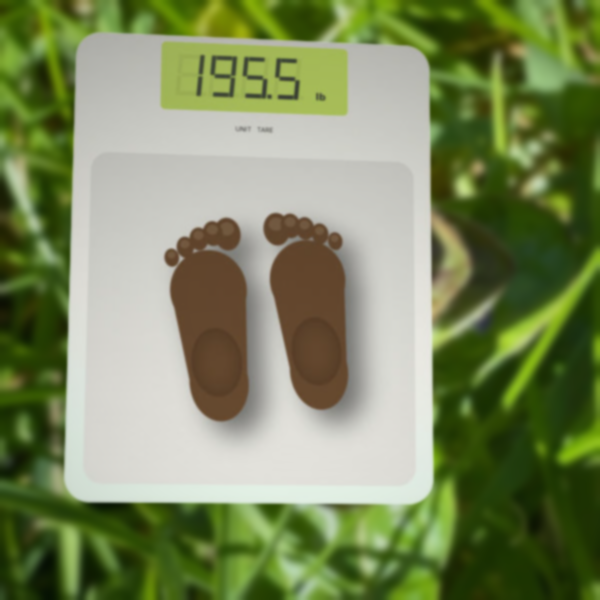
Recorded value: {"value": 195.5, "unit": "lb"}
